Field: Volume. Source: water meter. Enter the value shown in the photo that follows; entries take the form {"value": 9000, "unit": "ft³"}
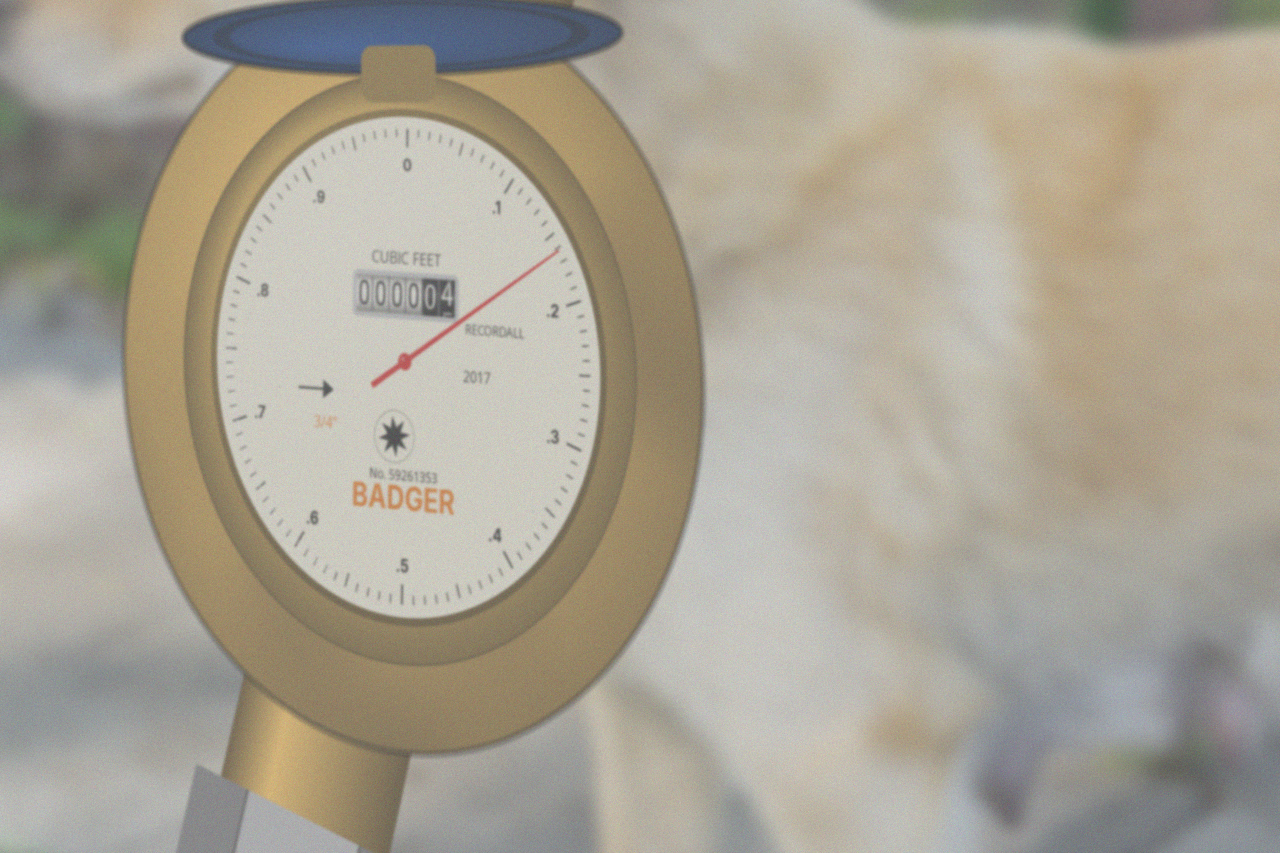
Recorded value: {"value": 4.16, "unit": "ft³"}
